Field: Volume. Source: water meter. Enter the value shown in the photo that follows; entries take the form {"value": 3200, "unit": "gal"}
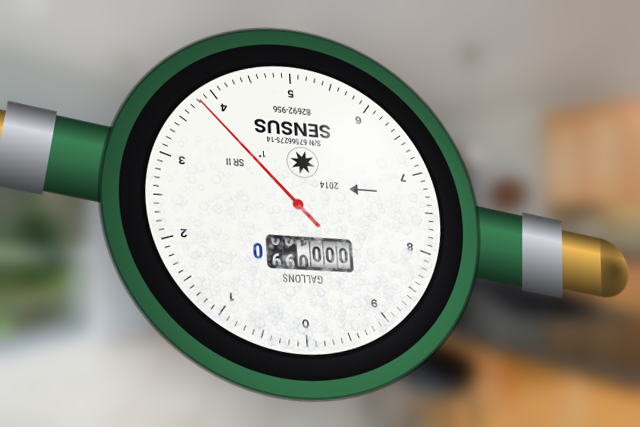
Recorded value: {"value": 993.8, "unit": "gal"}
